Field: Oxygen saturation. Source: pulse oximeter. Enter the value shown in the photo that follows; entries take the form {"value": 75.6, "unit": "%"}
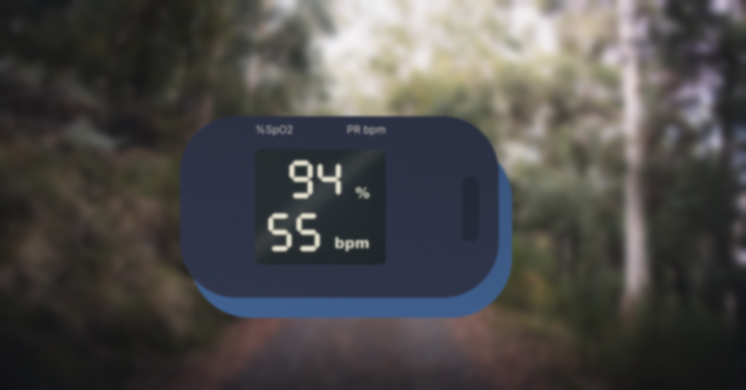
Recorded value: {"value": 94, "unit": "%"}
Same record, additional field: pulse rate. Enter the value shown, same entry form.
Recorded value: {"value": 55, "unit": "bpm"}
